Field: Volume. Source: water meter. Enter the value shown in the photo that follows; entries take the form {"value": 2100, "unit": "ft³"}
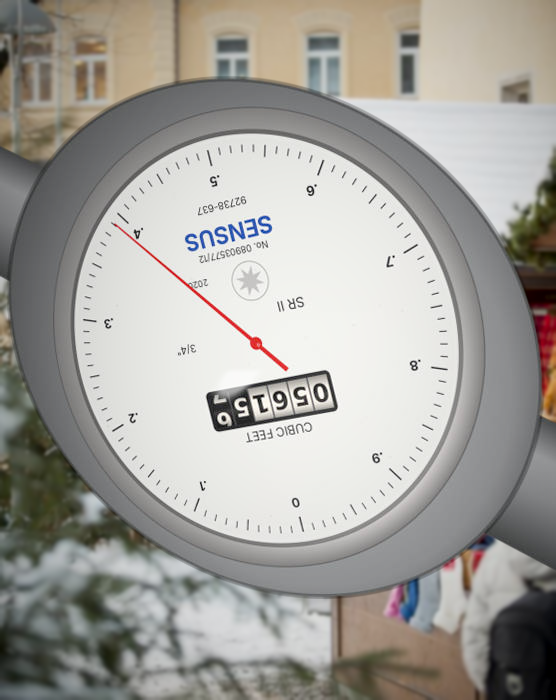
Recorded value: {"value": 56156.39, "unit": "ft³"}
